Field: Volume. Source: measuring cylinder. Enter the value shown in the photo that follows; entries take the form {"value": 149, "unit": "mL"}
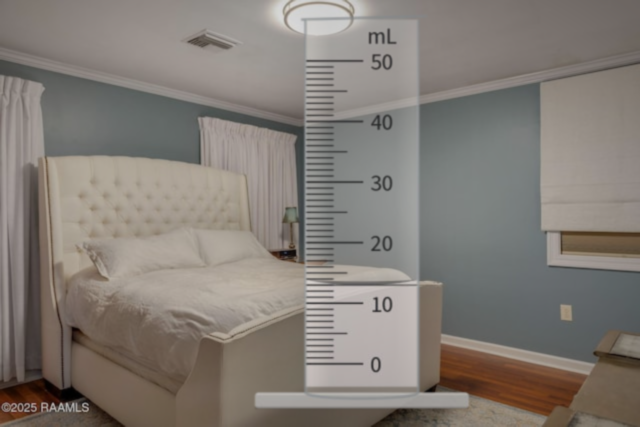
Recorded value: {"value": 13, "unit": "mL"}
